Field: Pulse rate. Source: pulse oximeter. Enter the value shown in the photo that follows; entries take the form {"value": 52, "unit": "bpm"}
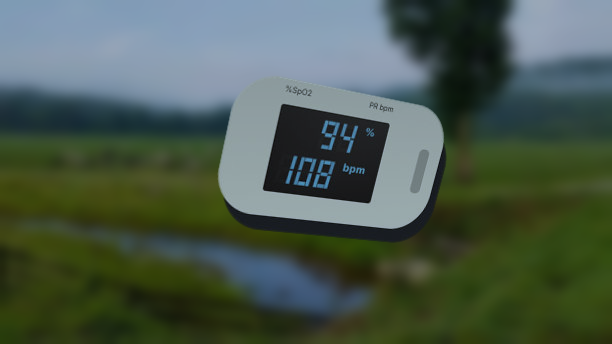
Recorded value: {"value": 108, "unit": "bpm"}
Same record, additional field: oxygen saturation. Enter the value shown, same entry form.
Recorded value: {"value": 94, "unit": "%"}
